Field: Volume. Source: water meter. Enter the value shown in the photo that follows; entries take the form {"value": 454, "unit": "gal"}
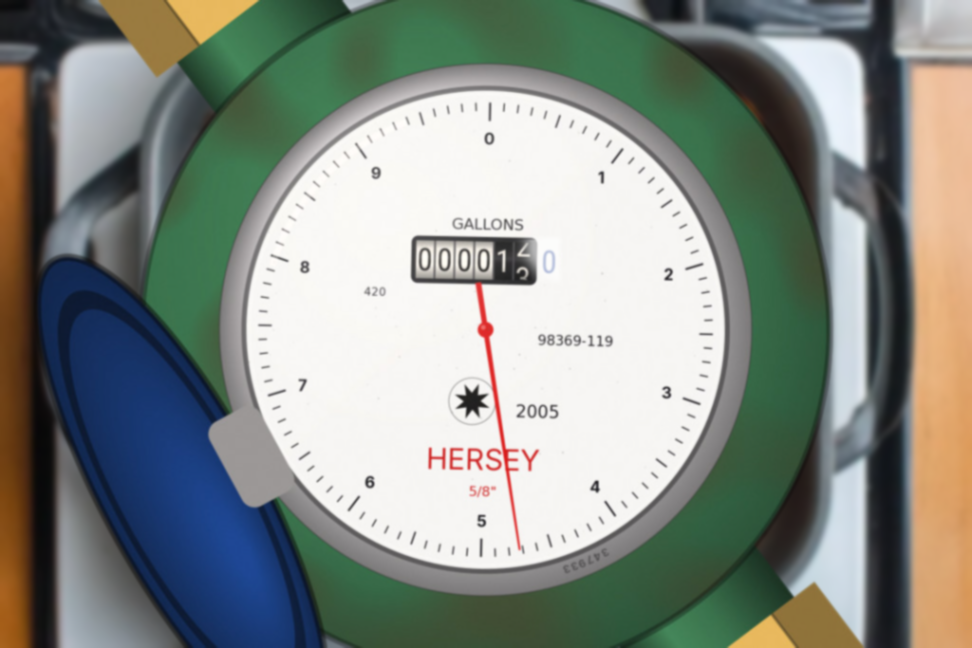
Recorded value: {"value": 124.7, "unit": "gal"}
